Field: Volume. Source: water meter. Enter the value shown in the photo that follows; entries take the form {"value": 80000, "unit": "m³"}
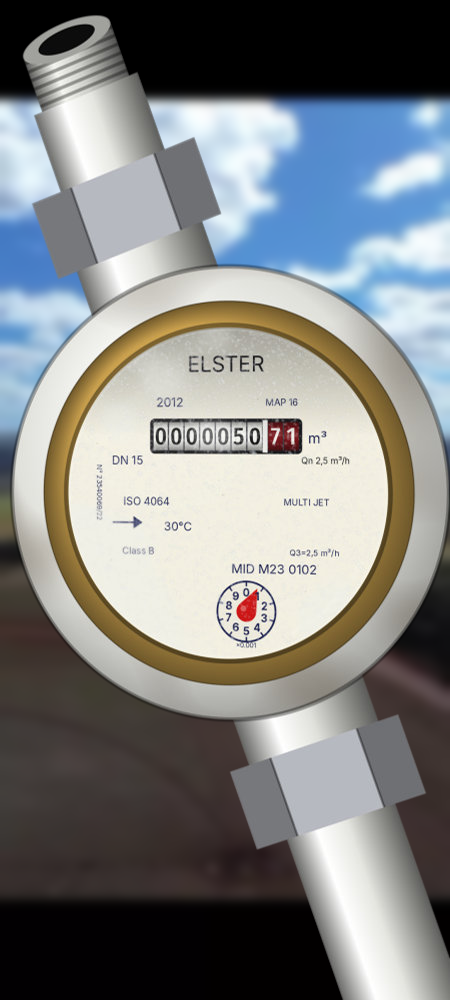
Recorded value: {"value": 50.710, "unit": "m³"}
